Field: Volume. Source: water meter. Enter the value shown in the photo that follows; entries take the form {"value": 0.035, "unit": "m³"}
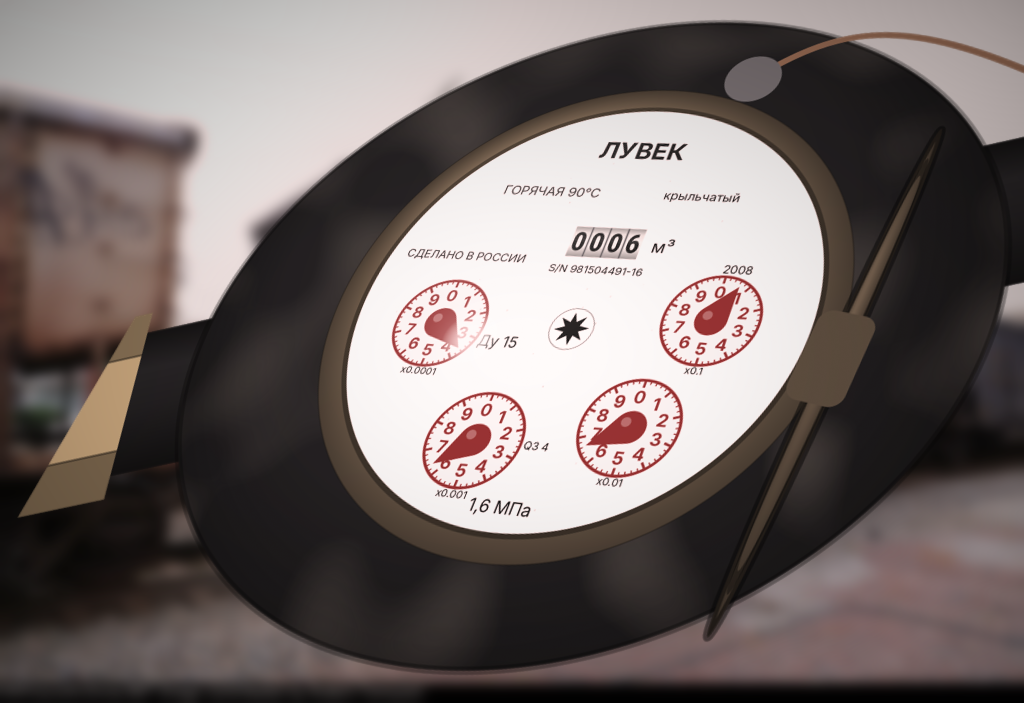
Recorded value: {"value": 6.0663, "unit": "m³"}
